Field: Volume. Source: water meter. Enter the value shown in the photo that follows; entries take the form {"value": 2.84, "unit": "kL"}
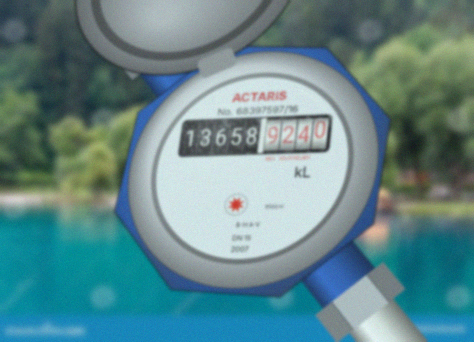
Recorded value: {"value": 13658.9240, "unit": "kL"}
